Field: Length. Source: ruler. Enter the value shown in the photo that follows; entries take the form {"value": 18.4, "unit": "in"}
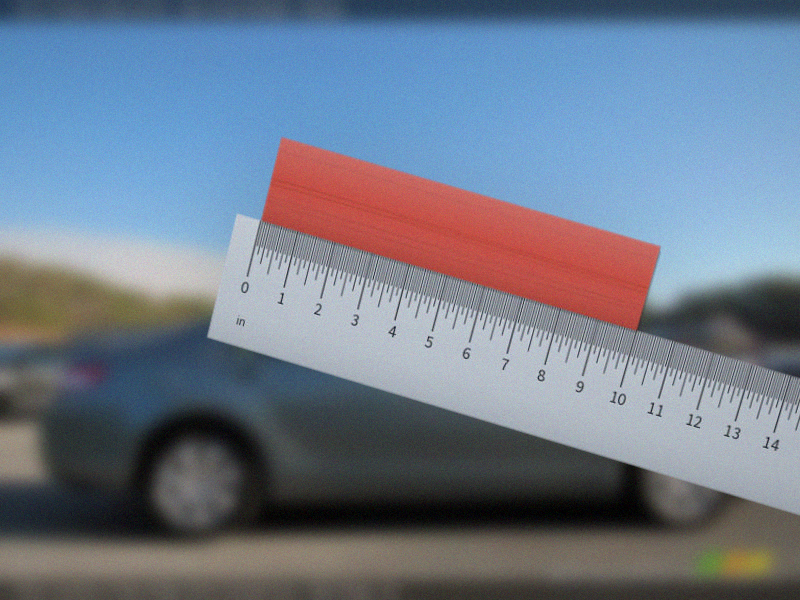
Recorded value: {"value": 10, "unit": "in"}
